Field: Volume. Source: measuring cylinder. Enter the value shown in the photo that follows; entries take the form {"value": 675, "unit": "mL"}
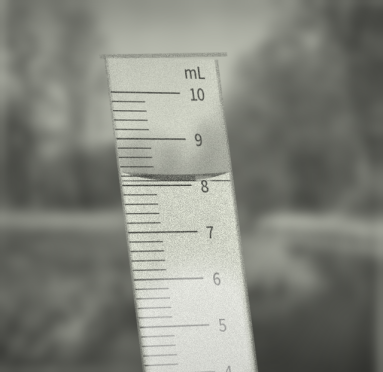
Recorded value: {"value": 8.1, "unit": "mL"}
